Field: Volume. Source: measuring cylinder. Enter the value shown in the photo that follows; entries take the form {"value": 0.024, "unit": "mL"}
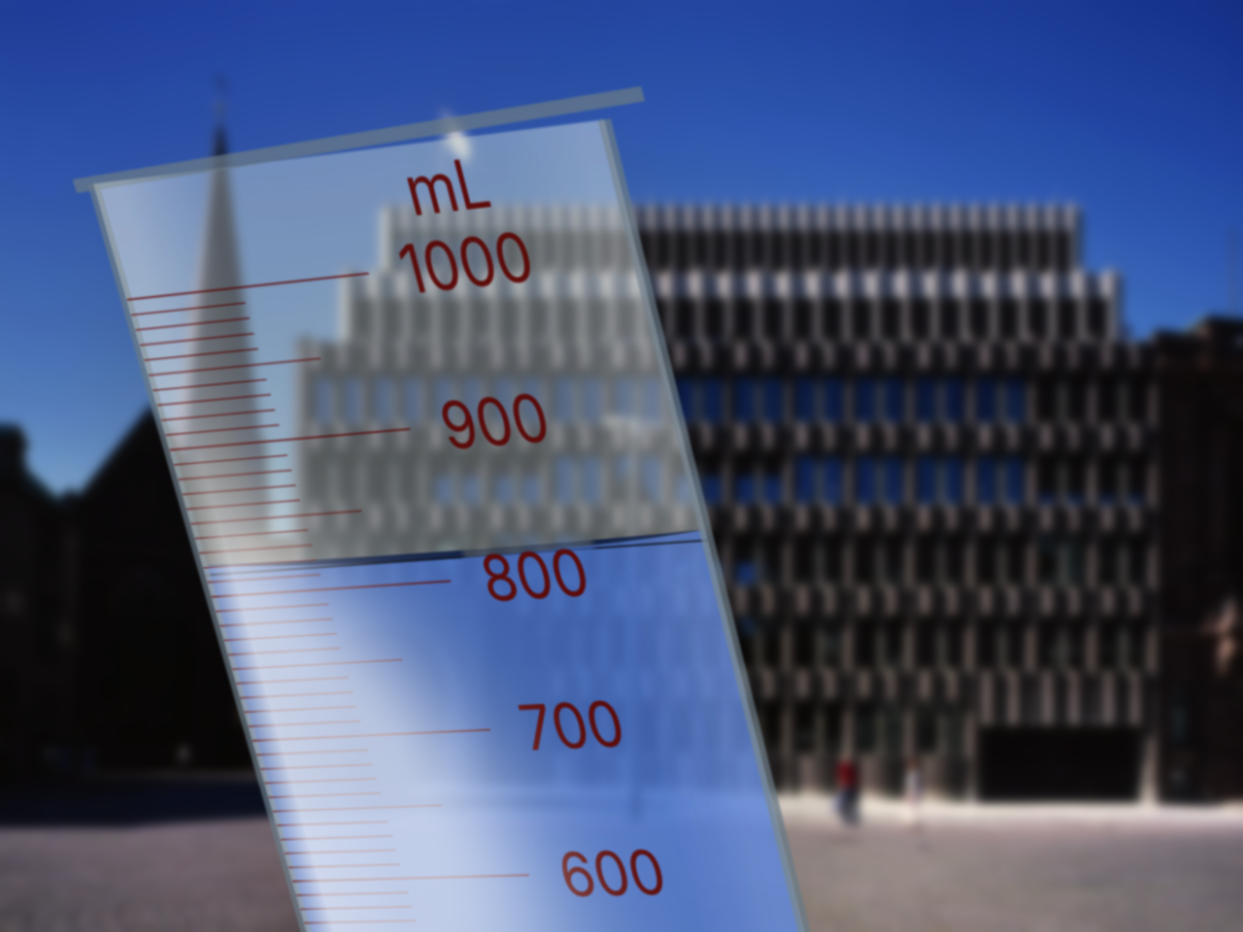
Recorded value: {"value": 815, "unit": "mL"}
